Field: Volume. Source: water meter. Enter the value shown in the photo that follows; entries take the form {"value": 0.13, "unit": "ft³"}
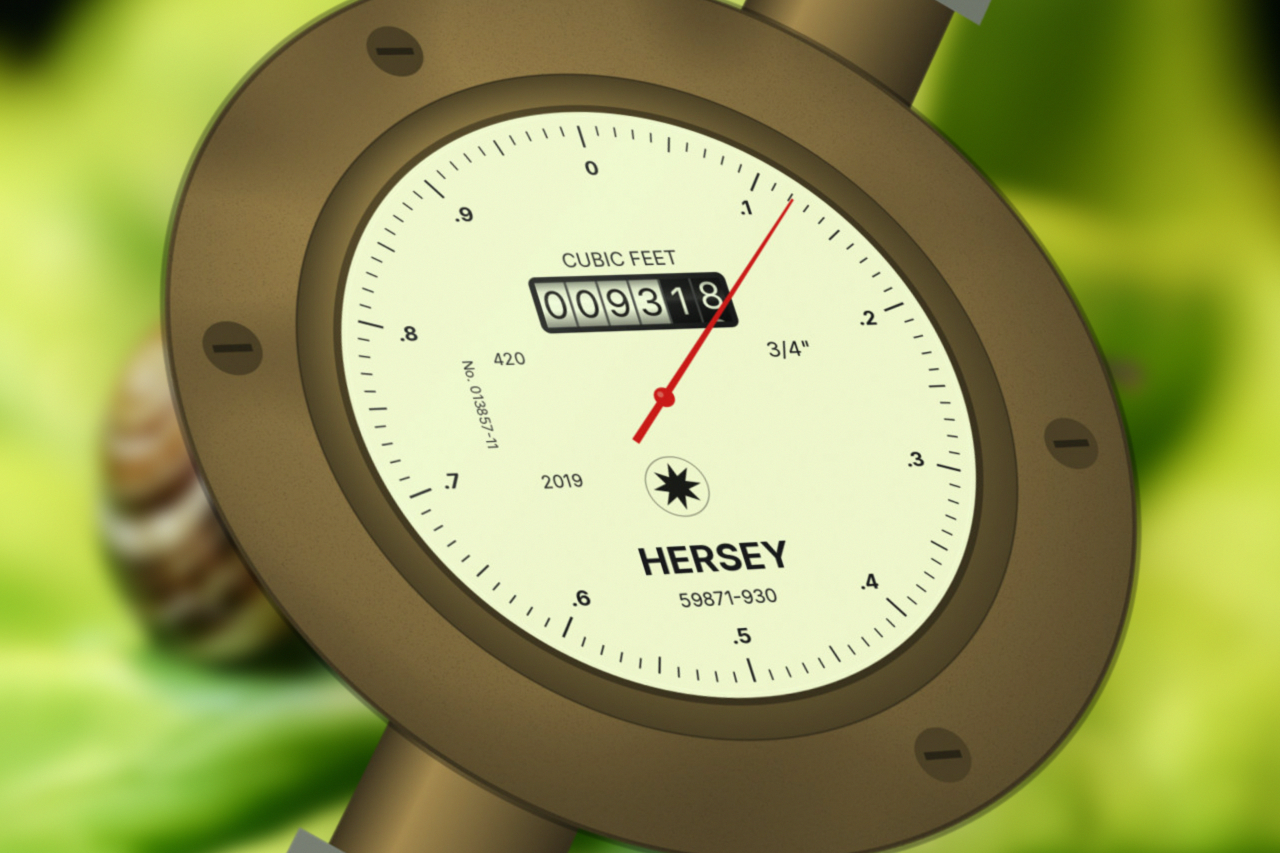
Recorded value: {"value": 9318.12, "unit": "ft³"}
